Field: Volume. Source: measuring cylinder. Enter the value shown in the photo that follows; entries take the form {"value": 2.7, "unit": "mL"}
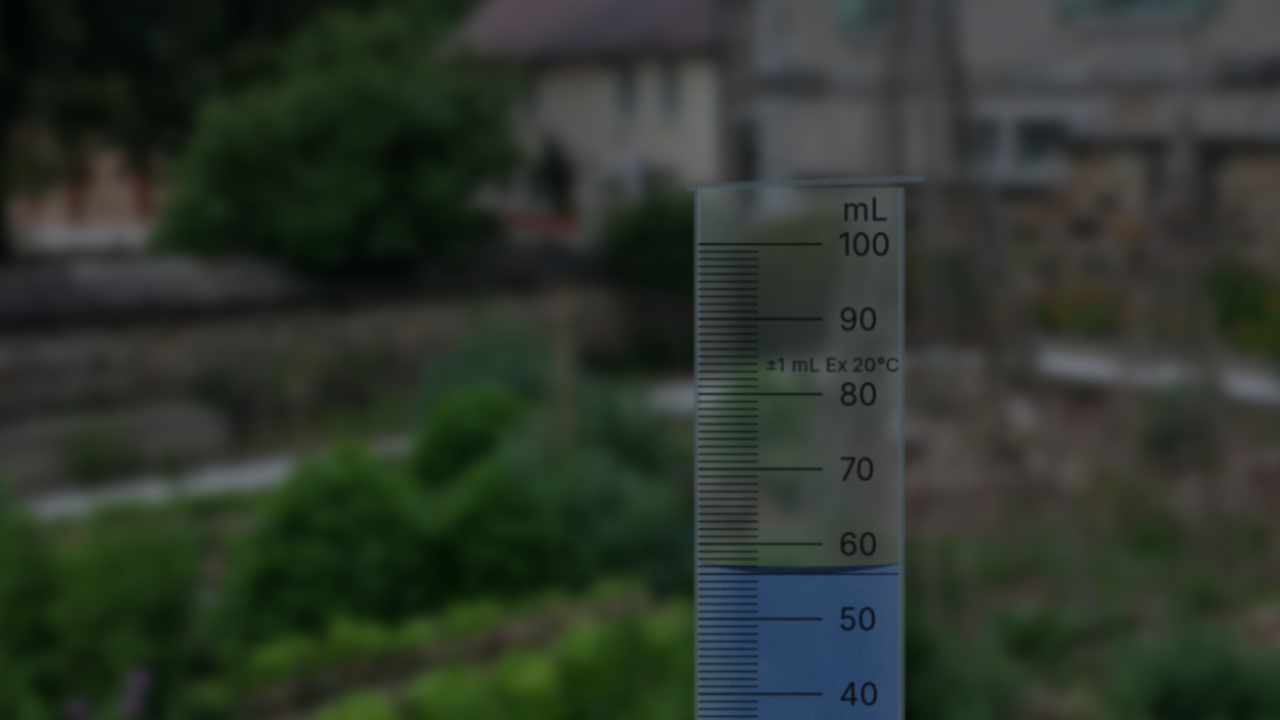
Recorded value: {"value": 56, "unit": "mL"}
